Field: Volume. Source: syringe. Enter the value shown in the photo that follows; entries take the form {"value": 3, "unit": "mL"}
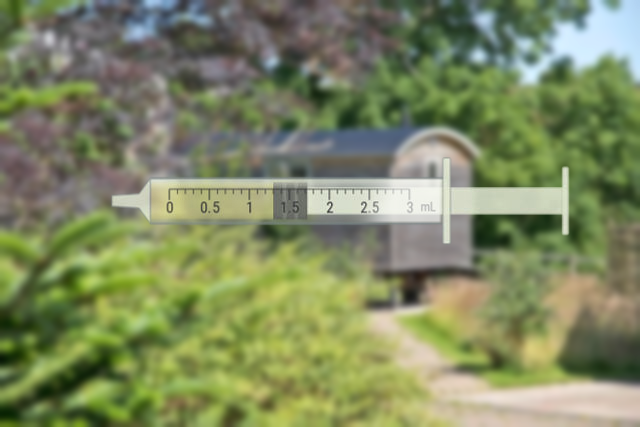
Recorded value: {"value": 1.3, "unit": "mL"}
